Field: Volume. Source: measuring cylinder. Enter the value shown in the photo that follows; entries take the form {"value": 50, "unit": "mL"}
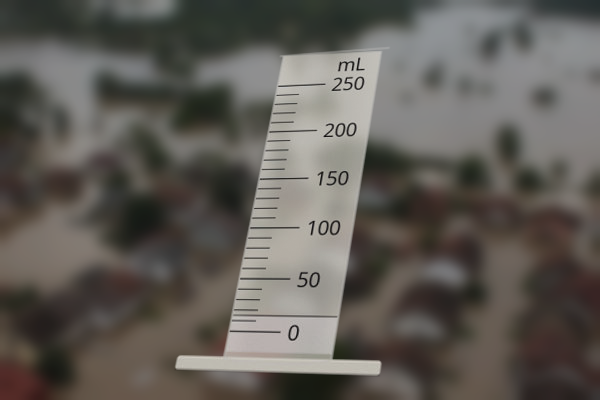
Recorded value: {"value": 15, "unit": "mL"}
